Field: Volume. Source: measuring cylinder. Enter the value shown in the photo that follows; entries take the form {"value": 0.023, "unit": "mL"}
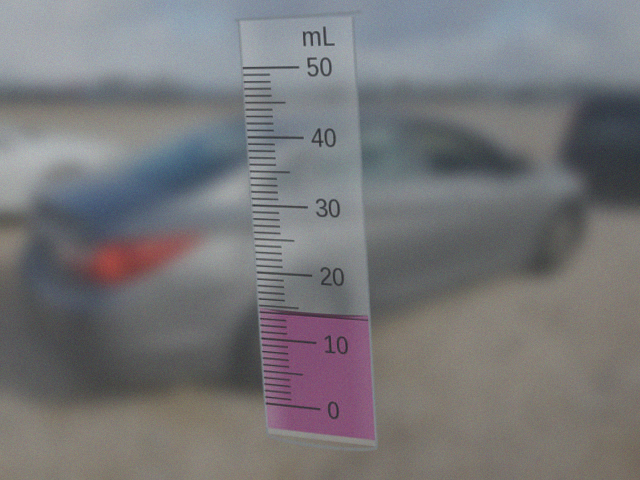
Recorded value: {"value": 14, "unit": "mL"}
